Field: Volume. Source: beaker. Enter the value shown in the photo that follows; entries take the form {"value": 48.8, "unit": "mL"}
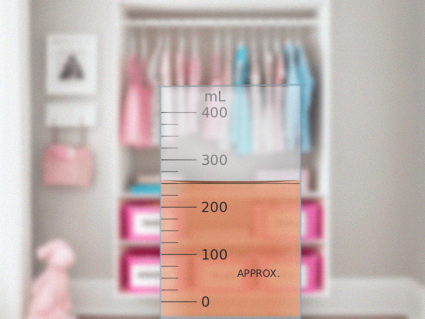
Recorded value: {"value": 250, "unit": "mL"}
